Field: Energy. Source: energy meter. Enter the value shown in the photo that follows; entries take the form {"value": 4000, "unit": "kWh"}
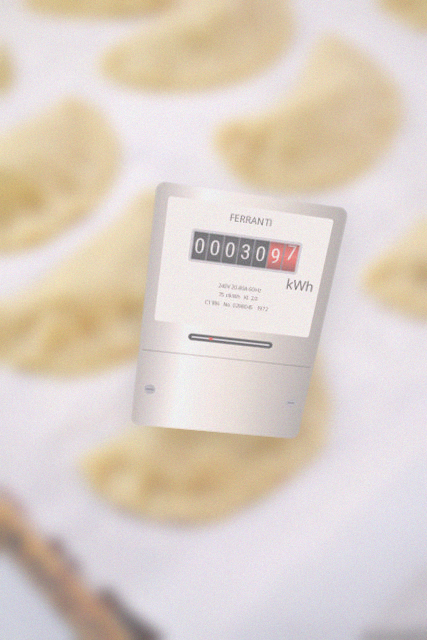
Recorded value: {"value": 30.97, "unit": "kWh"}
